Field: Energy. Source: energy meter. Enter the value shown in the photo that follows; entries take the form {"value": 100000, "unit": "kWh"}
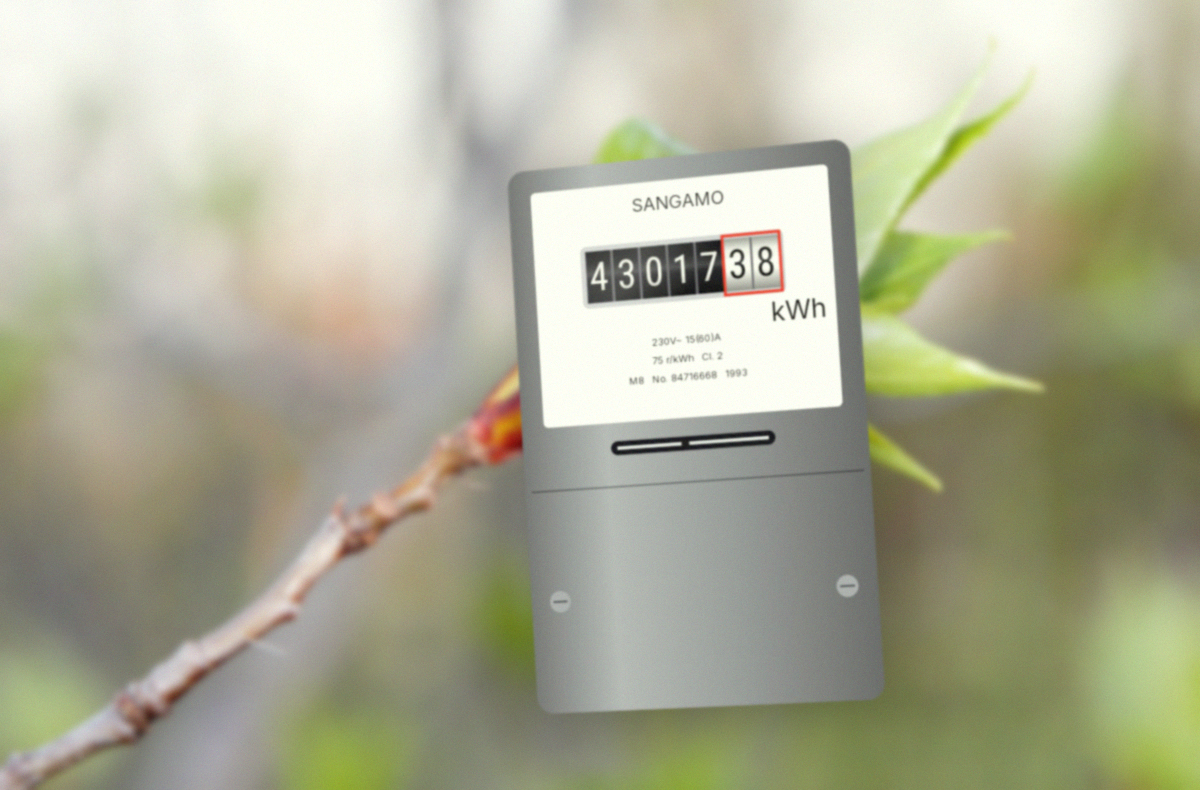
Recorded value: {"value": 43017.38, "unit": "kWh"}
